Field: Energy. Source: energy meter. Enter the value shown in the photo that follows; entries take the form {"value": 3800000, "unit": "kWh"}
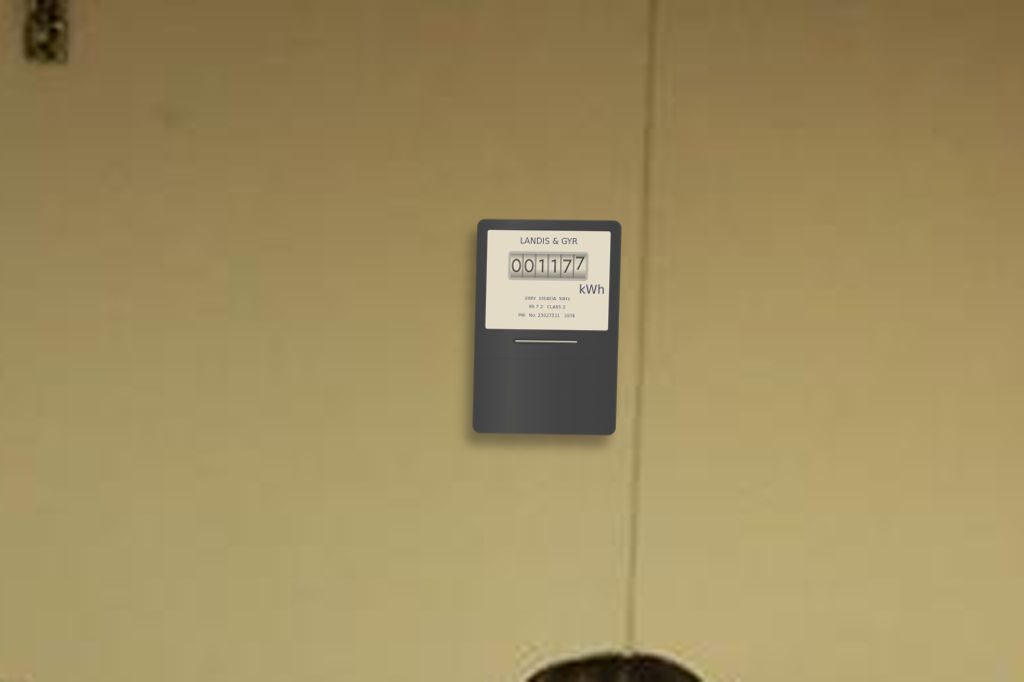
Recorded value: {"value": 1177, "unit": "kWh"}
